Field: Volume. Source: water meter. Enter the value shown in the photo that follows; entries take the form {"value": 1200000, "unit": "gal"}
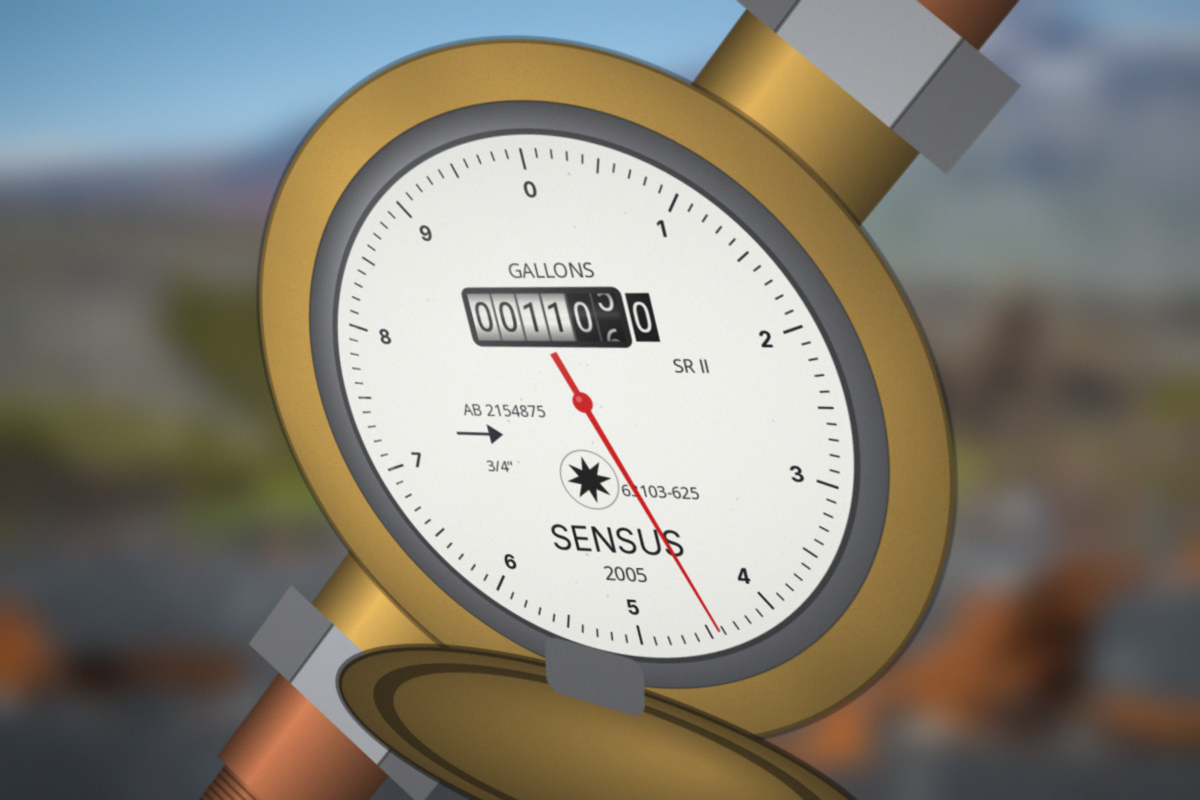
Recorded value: {"value": 11054.4, "unit": "gal"}
